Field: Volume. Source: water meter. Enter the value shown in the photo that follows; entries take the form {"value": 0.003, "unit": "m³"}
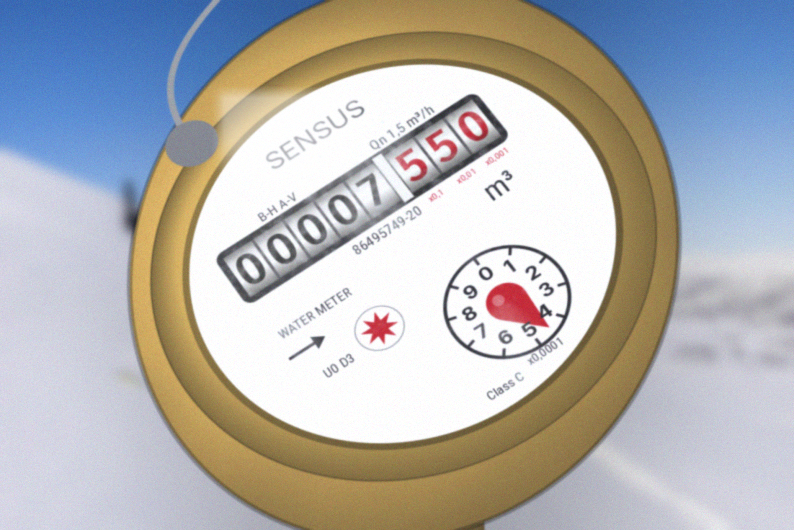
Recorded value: {"value": 7.5504, "unit": "m³"}
